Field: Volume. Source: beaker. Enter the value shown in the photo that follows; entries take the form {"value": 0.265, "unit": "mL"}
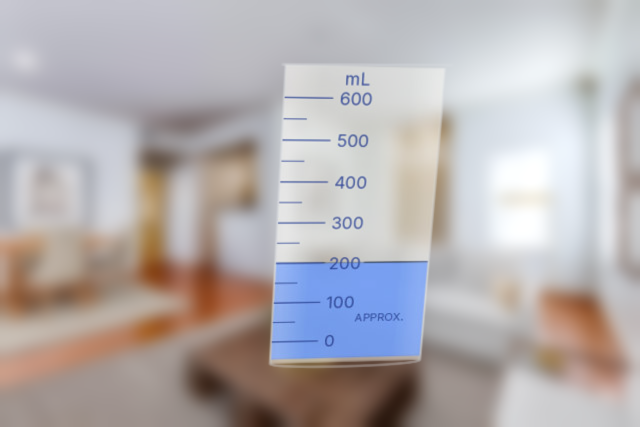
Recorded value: {"value": 200, "unit": "mL"}
